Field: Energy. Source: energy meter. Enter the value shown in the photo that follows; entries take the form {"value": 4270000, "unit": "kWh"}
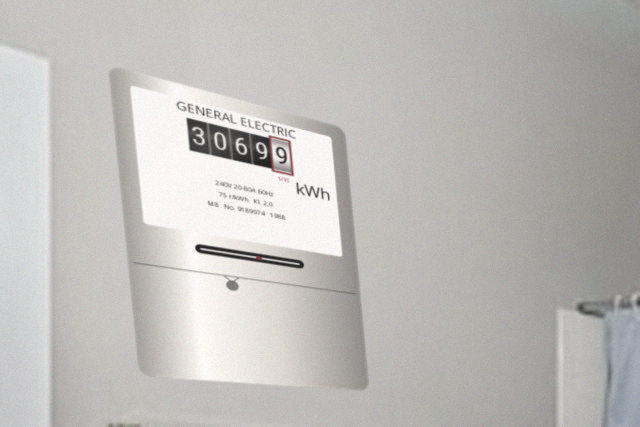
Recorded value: {"value": 3069.9, "unit": "kWh"}
